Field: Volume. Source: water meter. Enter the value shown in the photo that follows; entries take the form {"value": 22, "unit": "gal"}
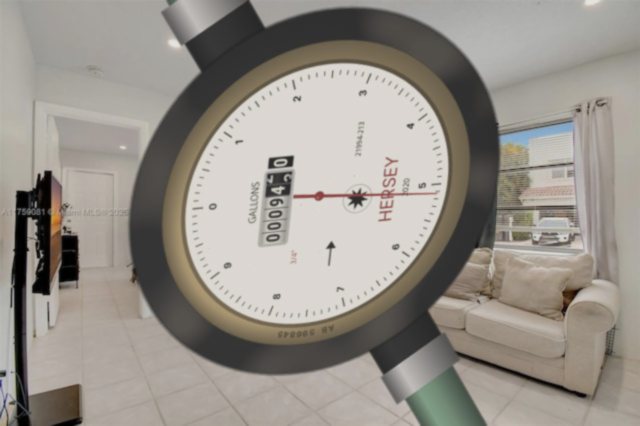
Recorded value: {"value": 9425.1, "unit": "gal"}
